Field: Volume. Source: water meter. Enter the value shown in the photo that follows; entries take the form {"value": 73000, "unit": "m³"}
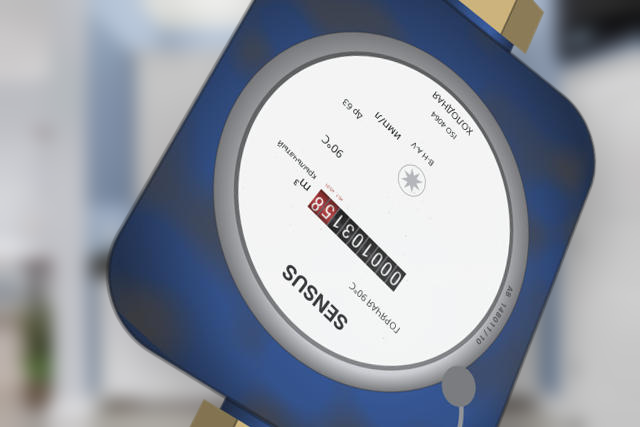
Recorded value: {"value": 1031.58, "unit": "m³"}
